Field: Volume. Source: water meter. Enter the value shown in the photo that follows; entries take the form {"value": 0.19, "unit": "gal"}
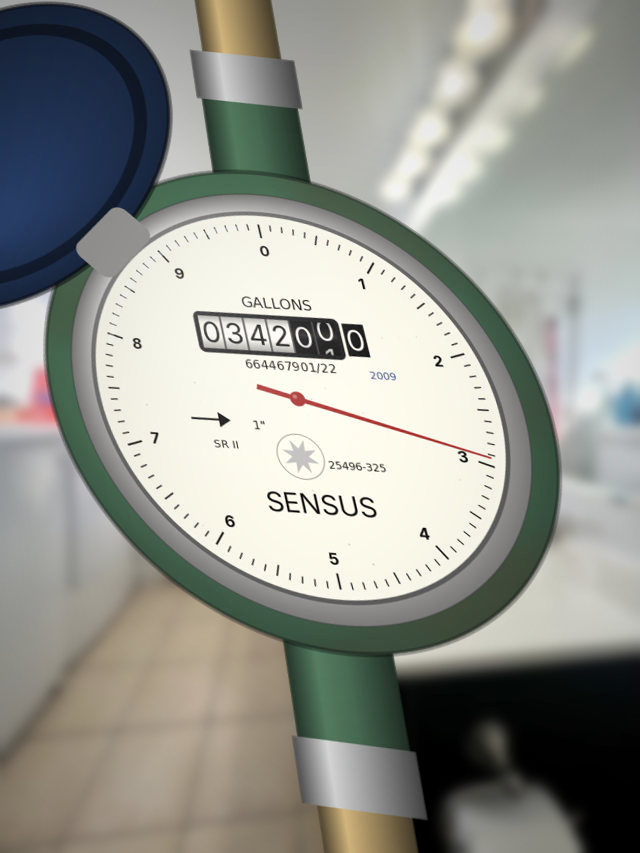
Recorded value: {"value": 342002.9, "unit": "gal"}
